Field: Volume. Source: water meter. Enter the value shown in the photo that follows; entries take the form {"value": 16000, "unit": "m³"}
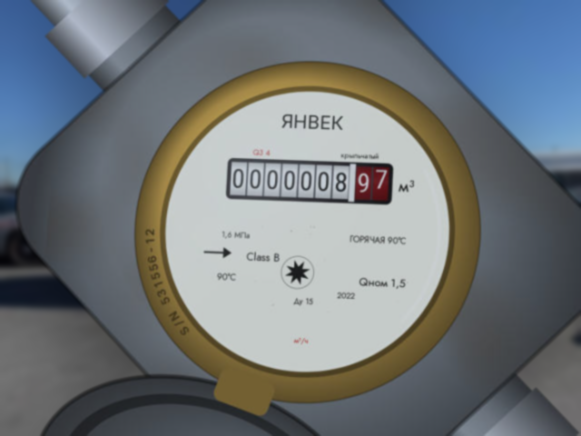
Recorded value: {"value": 8.97, "unit": "m³"}
